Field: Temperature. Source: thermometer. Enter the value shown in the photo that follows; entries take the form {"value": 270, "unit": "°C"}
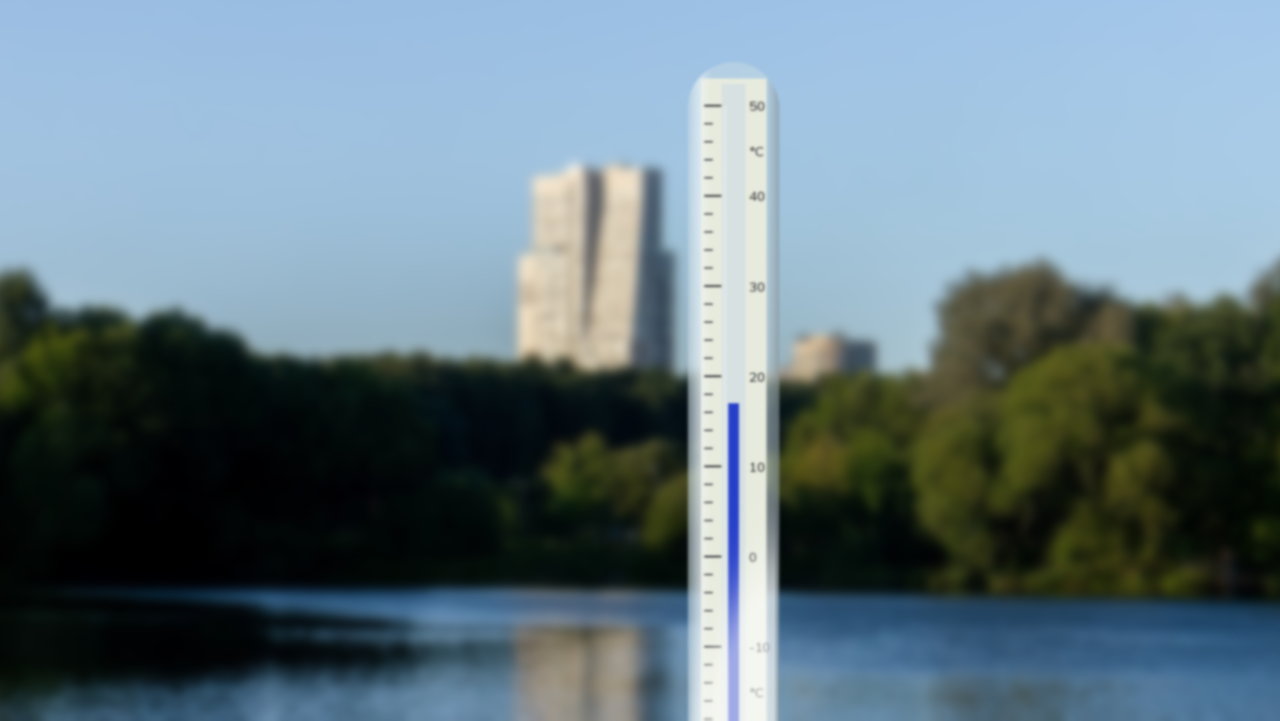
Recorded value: {"value": 17, "unit": "°C"}
